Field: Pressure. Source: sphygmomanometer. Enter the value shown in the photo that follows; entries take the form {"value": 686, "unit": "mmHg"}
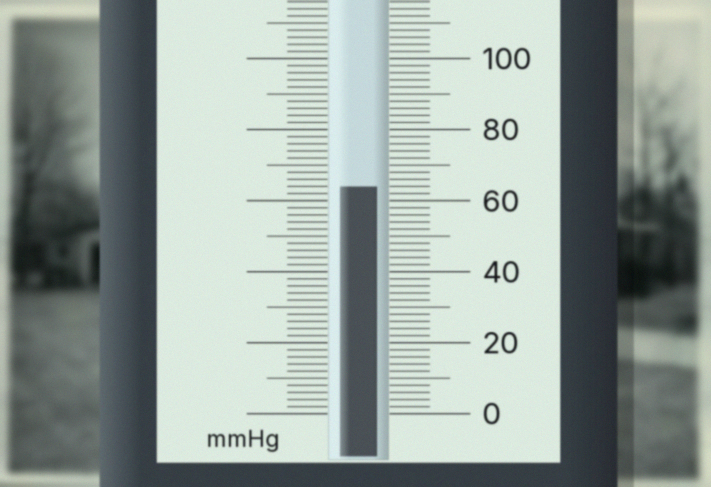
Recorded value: {"value": 64, "unit": "mmHg"}
